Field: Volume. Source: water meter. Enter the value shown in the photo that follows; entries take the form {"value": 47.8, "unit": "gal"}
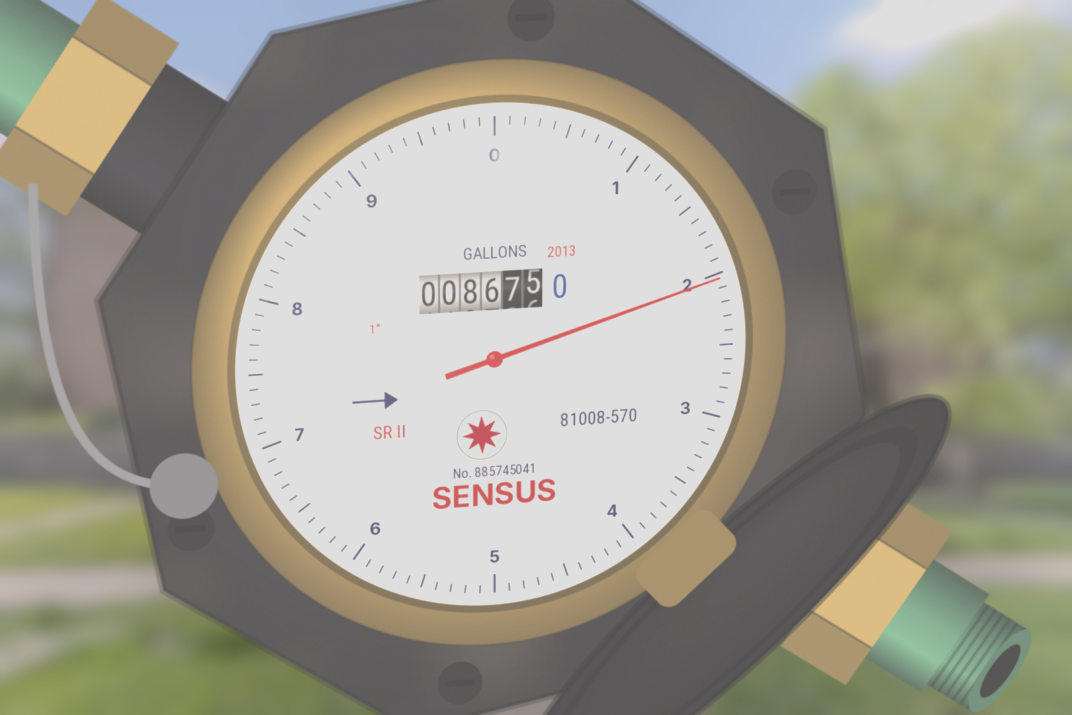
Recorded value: {"value": 86752.0, "unit": "gal"}
